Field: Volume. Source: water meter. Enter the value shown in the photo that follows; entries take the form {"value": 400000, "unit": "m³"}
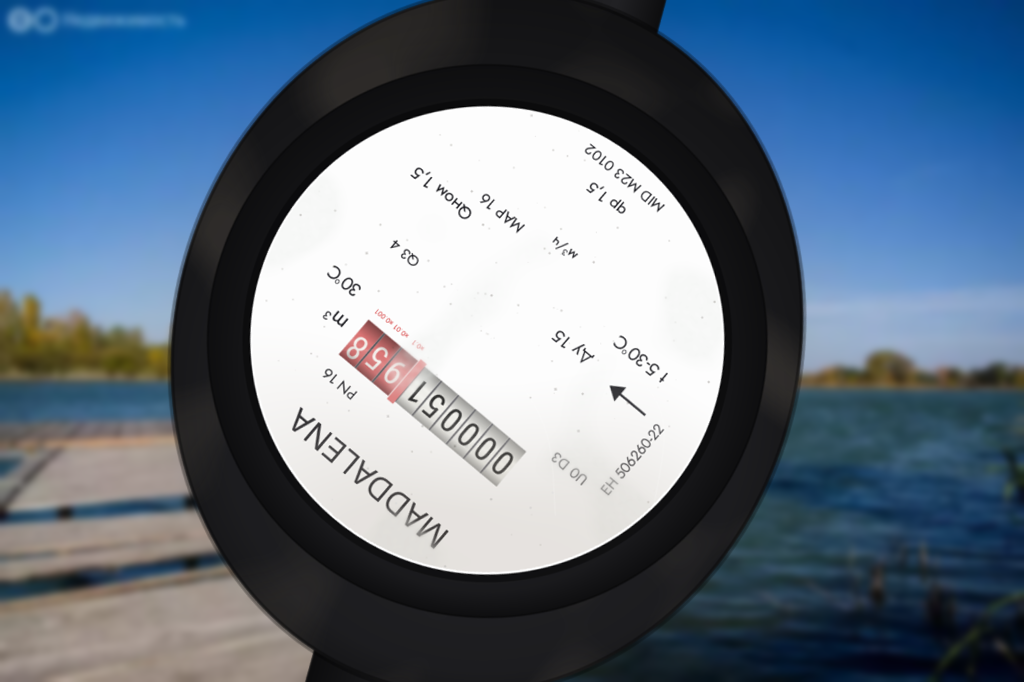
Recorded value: {"value": 51.958, "unit": "m³"}
